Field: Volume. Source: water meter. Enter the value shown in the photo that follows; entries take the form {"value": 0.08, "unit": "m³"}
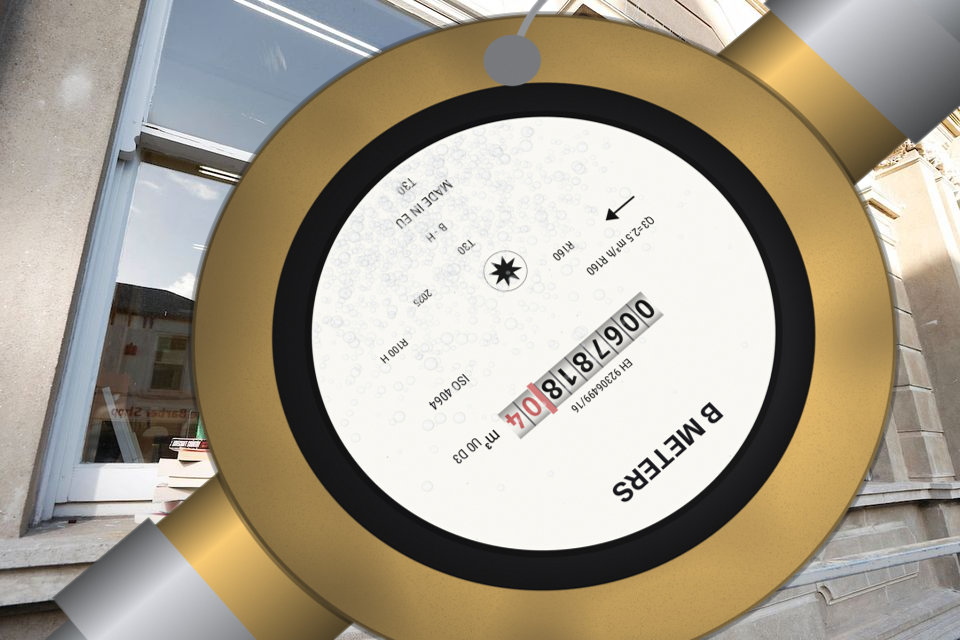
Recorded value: {"value": 67818.04, "unit": "m³"}
